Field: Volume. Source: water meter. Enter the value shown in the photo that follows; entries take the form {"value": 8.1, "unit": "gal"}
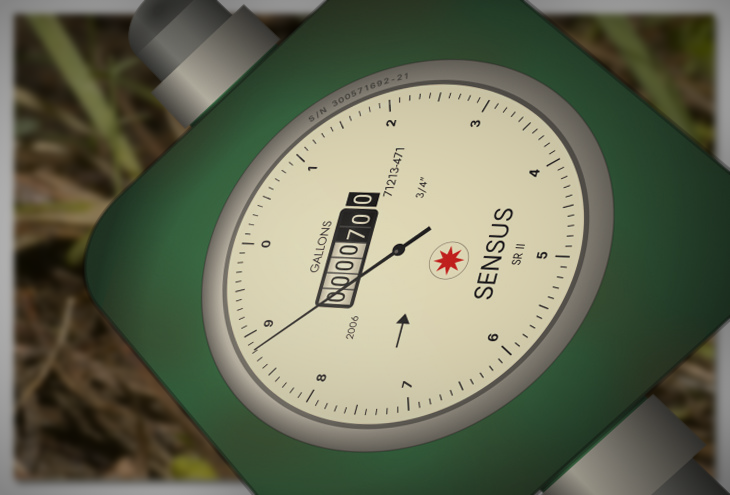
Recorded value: {"value": 698.8, "unit": "gal"}
